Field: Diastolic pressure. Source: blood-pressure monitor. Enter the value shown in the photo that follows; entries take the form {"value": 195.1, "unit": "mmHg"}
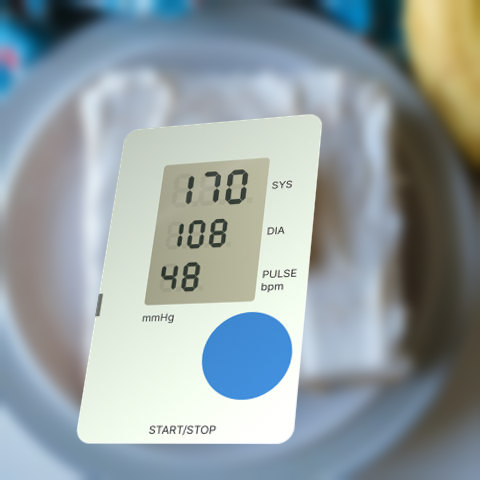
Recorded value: {"value": 108, "unit": "mmHg"}
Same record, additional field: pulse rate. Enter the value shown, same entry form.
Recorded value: {"value": 48, "unit": "bpm"}
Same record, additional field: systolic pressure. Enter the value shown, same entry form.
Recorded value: {"value": 170, "unit": "mmHg"}
